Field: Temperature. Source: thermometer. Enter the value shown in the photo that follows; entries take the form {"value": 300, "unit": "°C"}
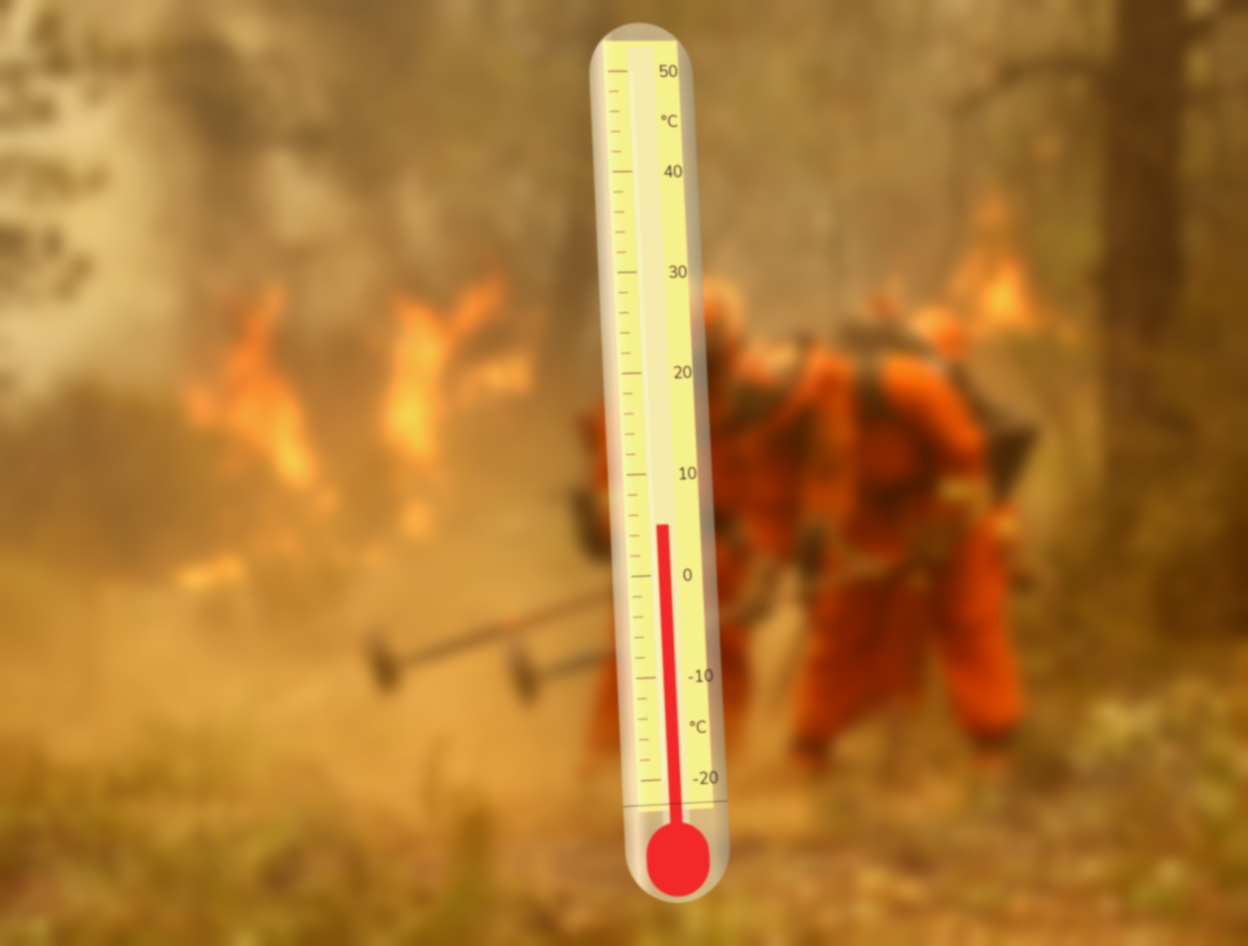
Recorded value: {"value": 5, "unit": "°C"}
